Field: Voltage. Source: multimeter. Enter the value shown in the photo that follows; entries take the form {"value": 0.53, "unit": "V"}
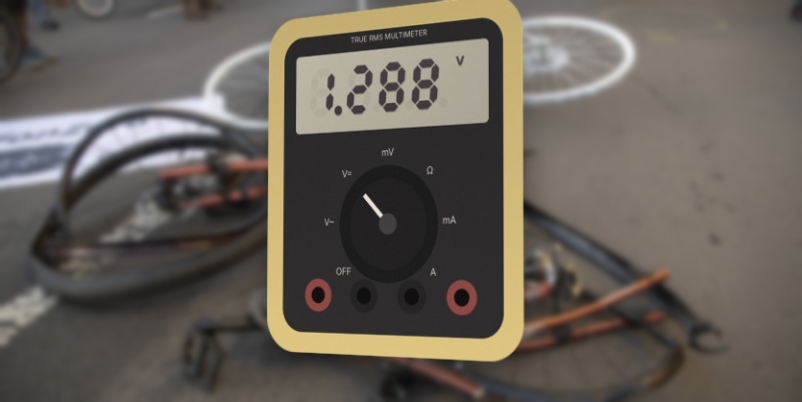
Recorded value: {"value": 1.288, "unit": "V"}
